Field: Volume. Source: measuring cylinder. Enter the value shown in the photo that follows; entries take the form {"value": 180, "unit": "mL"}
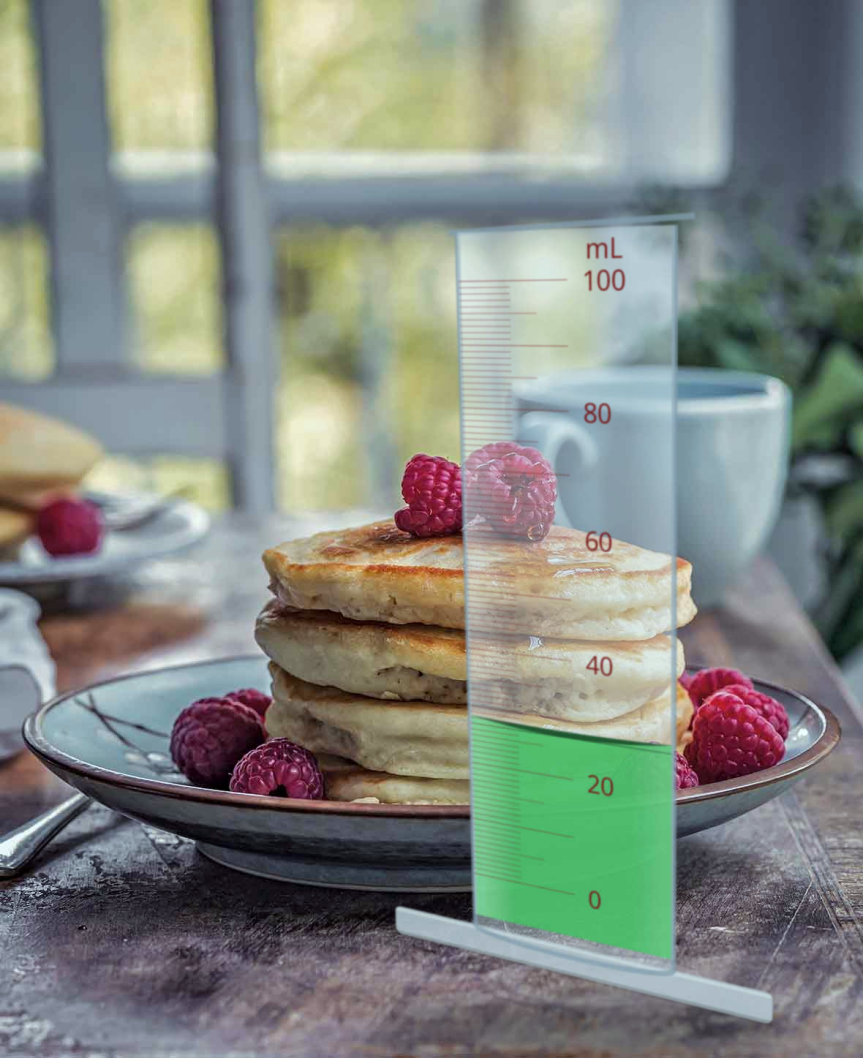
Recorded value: {"value": 27, "unit": "mL"}
